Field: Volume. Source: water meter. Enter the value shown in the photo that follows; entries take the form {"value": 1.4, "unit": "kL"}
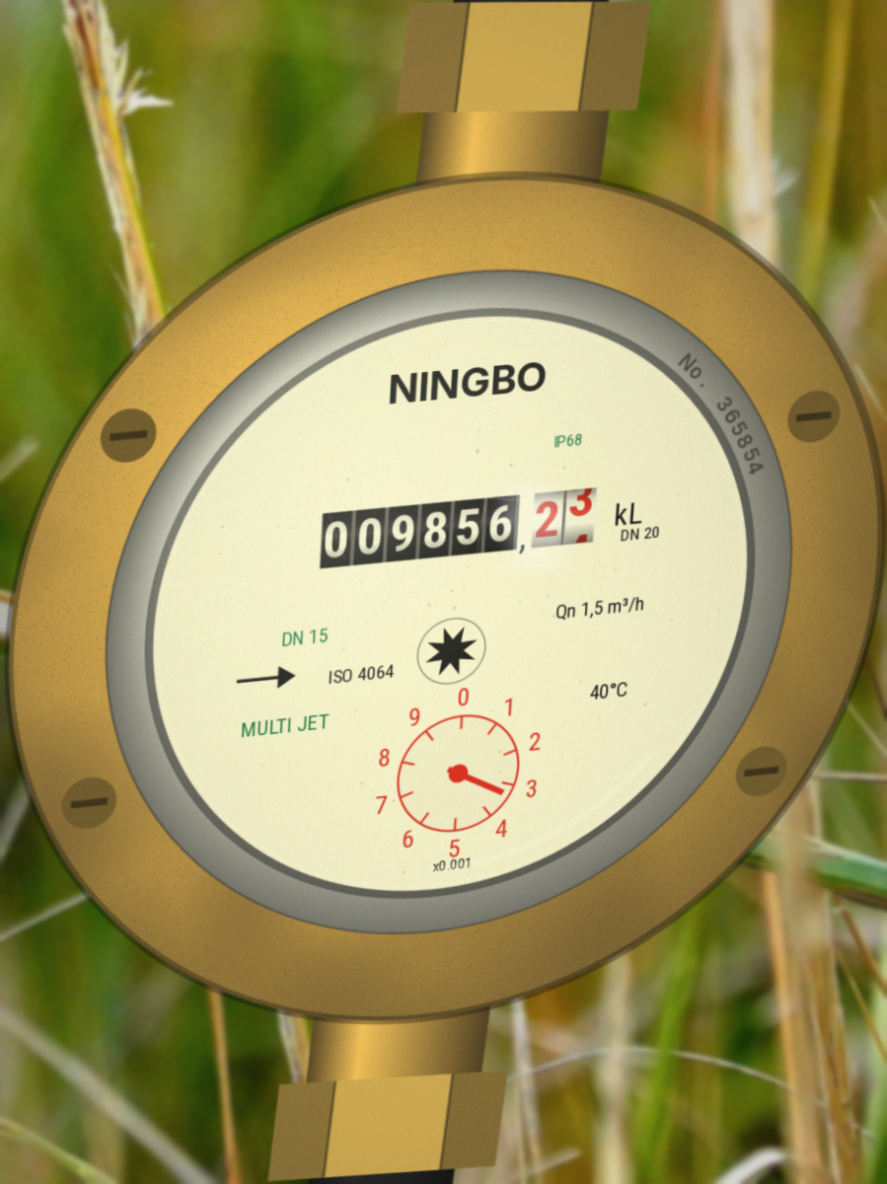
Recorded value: {"value": 9856.233, "unit": "kL"}
